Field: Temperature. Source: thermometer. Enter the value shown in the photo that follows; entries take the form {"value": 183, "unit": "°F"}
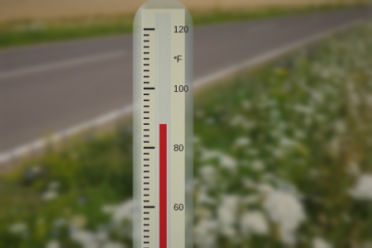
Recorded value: {"value": 88, "unit": "°F"}
